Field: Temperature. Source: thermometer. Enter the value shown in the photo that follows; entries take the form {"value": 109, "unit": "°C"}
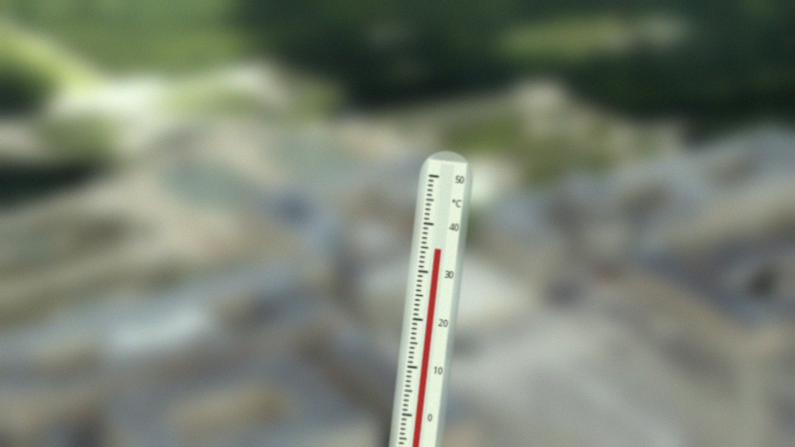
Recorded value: {"value": 35, "unit": "°C"}
